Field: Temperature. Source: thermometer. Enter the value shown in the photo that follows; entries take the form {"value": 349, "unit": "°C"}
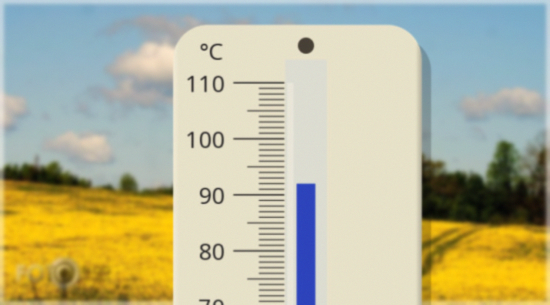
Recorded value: {"value": 92, "unit": "°C"}
